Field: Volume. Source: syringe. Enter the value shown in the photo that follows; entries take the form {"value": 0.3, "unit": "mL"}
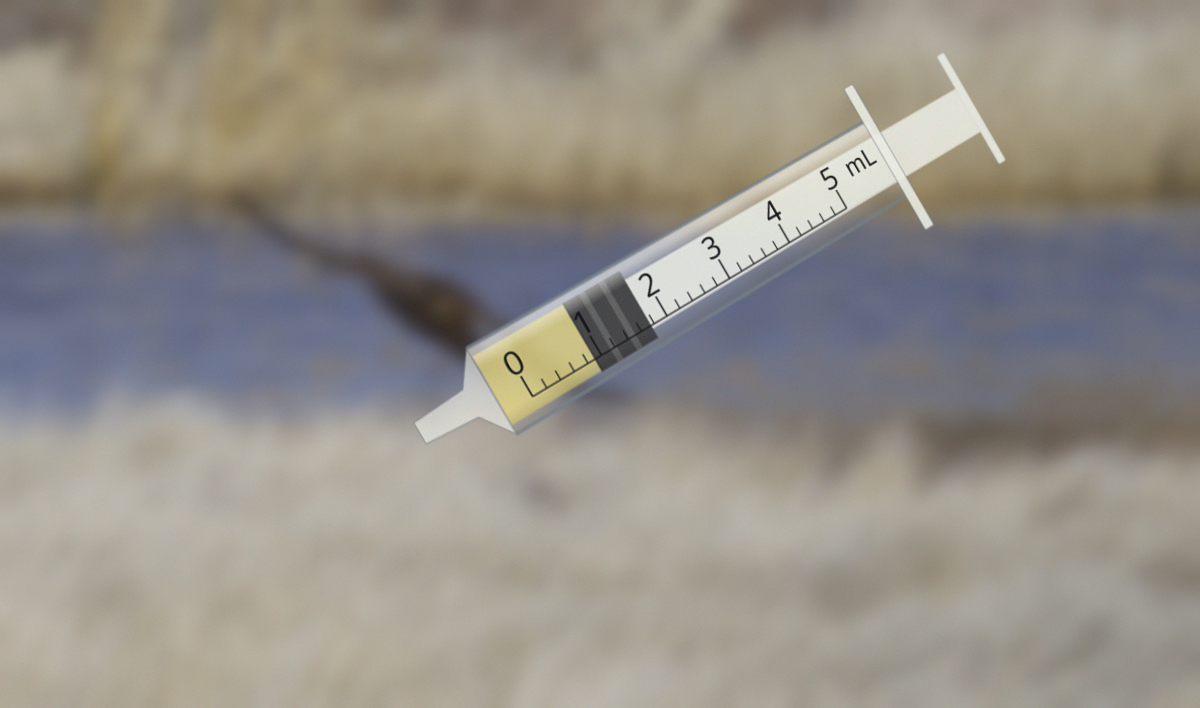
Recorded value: {"value": 0.9, "unit": "mL"}
